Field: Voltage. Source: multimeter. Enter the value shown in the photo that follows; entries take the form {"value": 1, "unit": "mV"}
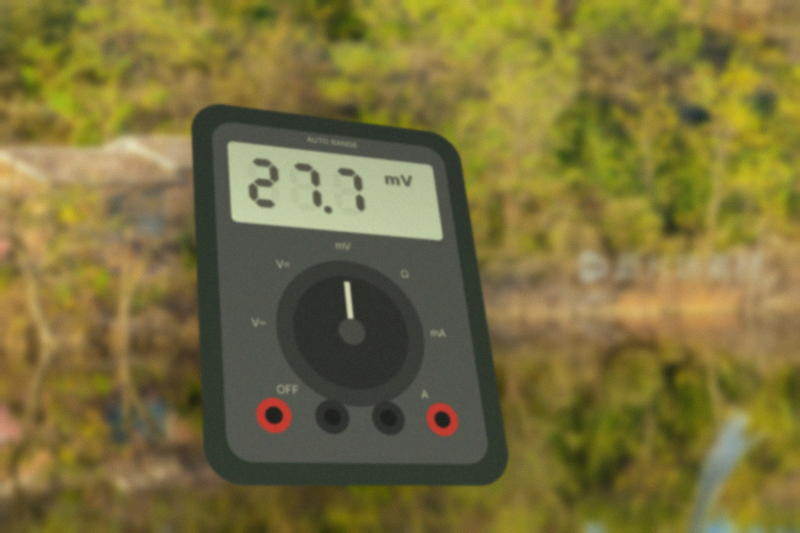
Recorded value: {"value": 27.7, "unit": "mV"}
